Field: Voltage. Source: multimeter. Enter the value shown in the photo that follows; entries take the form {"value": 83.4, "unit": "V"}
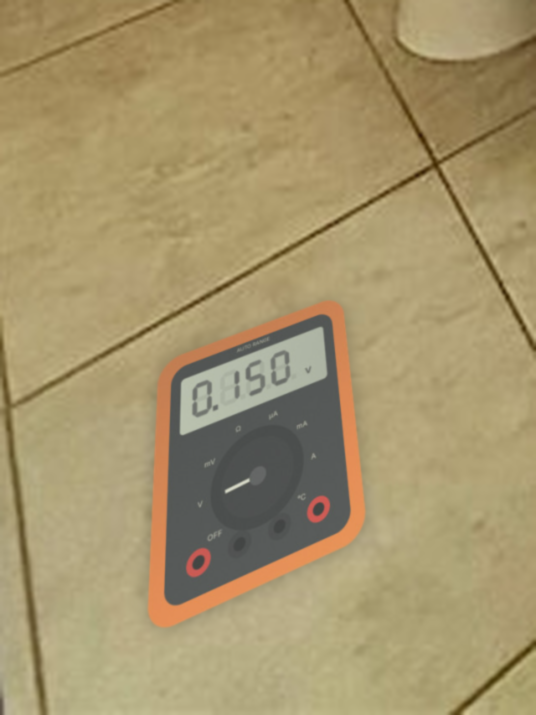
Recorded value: {"value": 0.150, "unit": "V"}
